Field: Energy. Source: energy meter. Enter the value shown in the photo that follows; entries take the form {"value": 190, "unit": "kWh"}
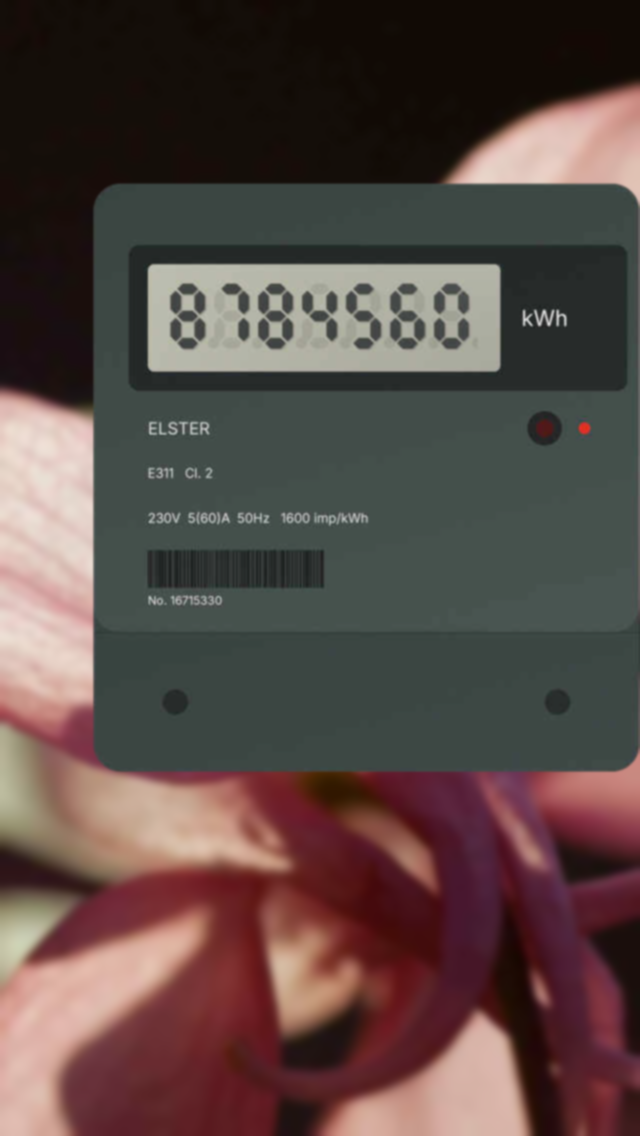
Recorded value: {"value": 8784560, "unit": "kWh"}
